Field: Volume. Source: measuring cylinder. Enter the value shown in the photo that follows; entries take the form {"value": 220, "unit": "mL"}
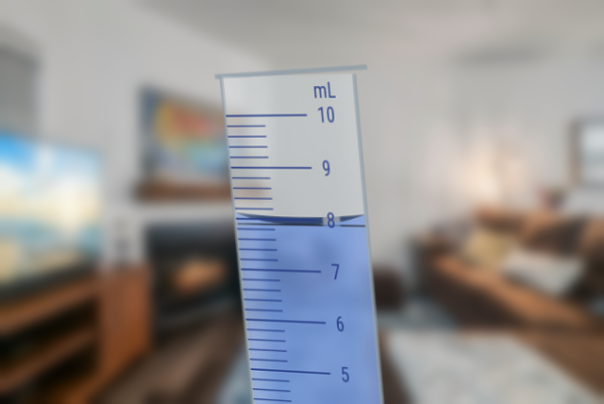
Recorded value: {"value": 7.9, "unit": "mL"}
